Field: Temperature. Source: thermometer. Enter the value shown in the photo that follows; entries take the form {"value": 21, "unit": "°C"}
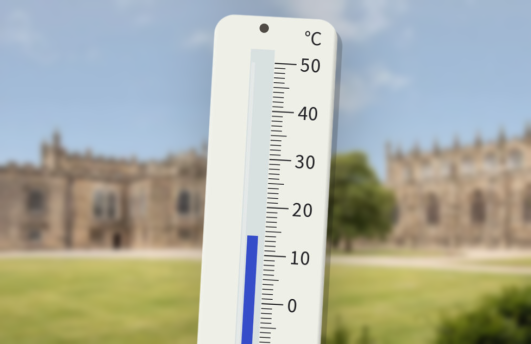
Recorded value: {"value": 14, "unit": "°C"}
